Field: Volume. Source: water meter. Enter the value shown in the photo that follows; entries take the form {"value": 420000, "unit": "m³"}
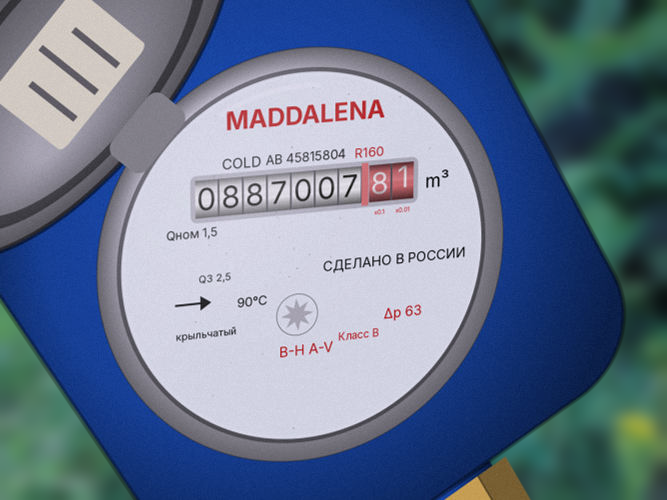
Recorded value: {"value": 887007.81, "unit": "m³"}
